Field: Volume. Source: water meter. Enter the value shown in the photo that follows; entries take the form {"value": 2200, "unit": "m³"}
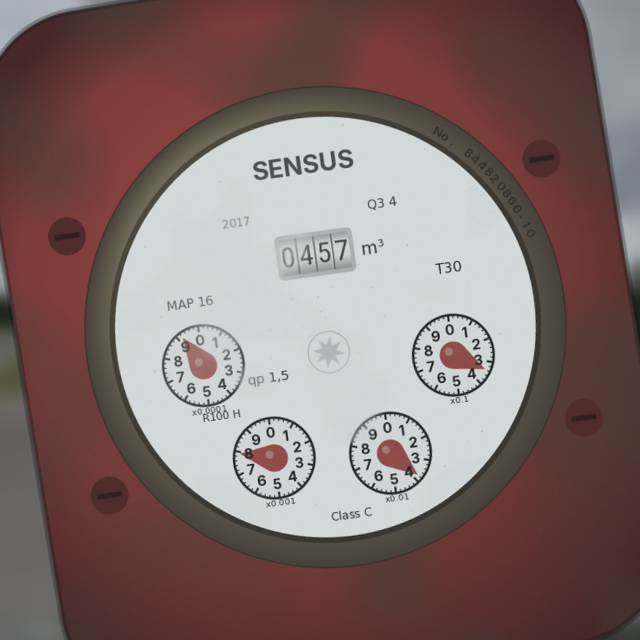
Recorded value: {"value": 457.3379, "unit": "m³"}
